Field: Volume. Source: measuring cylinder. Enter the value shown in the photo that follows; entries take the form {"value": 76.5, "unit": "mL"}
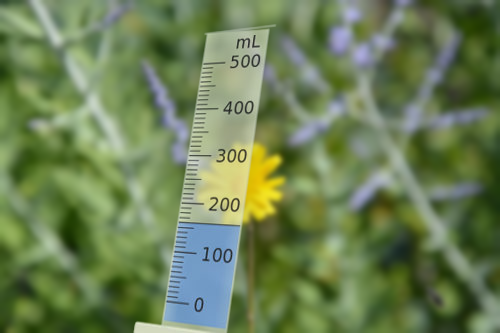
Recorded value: {"value": 160, "unit": "mL"}
